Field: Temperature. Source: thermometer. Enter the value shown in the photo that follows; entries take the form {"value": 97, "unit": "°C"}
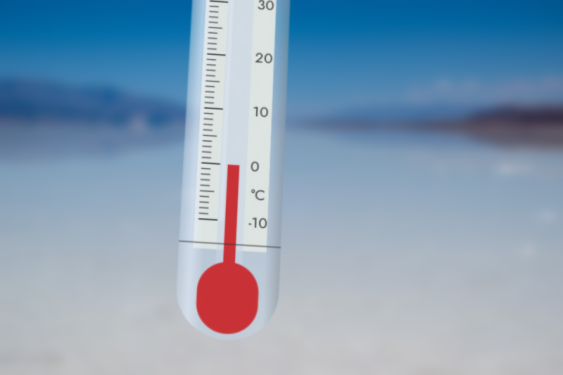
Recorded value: {"value": 0, "unit": "°C"}
